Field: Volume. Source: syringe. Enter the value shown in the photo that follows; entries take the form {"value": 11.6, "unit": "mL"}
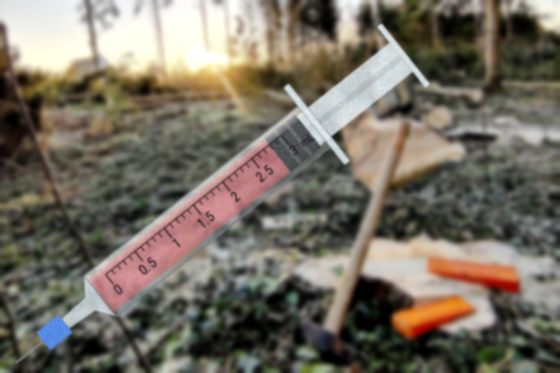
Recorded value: {"value": 2.8, "unit": "mL"}
